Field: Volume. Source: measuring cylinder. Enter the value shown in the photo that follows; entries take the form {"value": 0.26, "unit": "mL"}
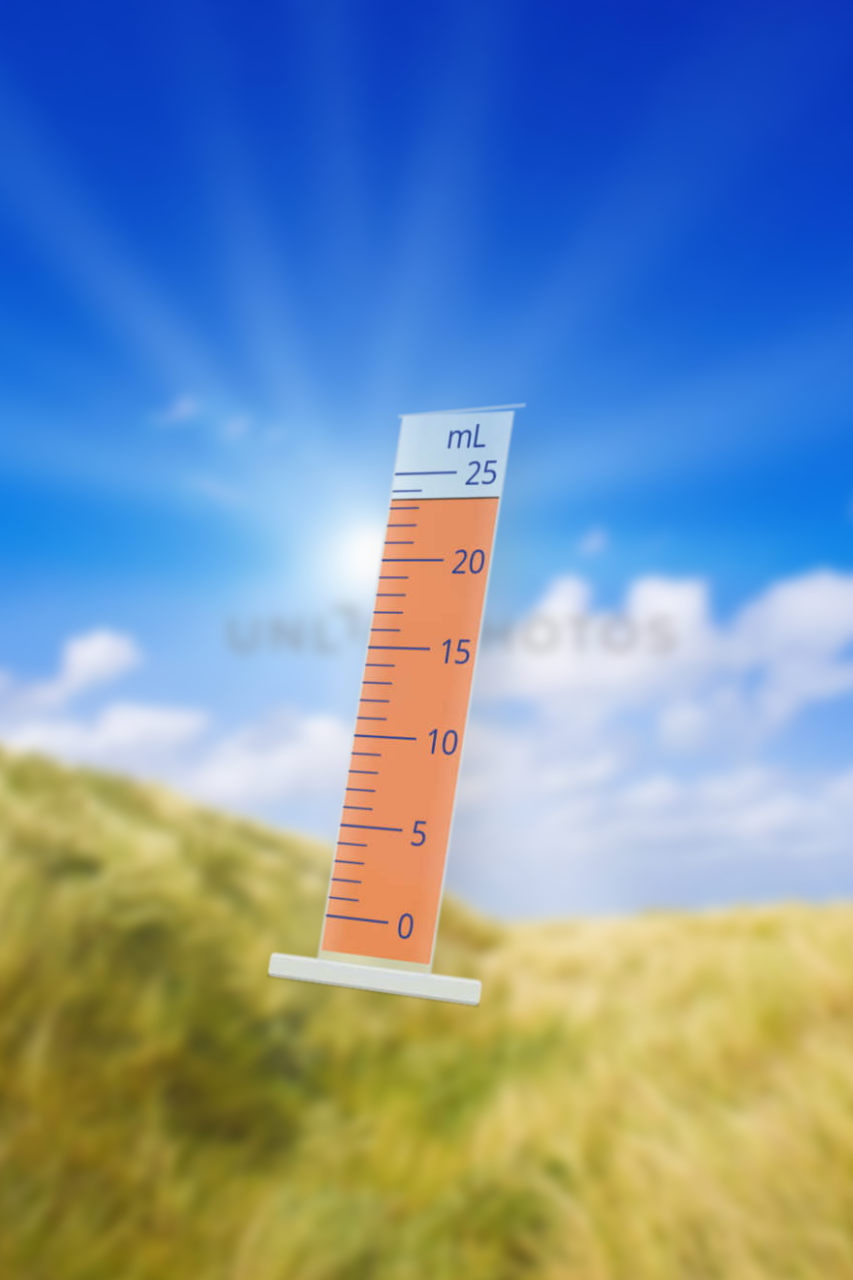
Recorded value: {"value": 23.5, "unit": "mL"}
